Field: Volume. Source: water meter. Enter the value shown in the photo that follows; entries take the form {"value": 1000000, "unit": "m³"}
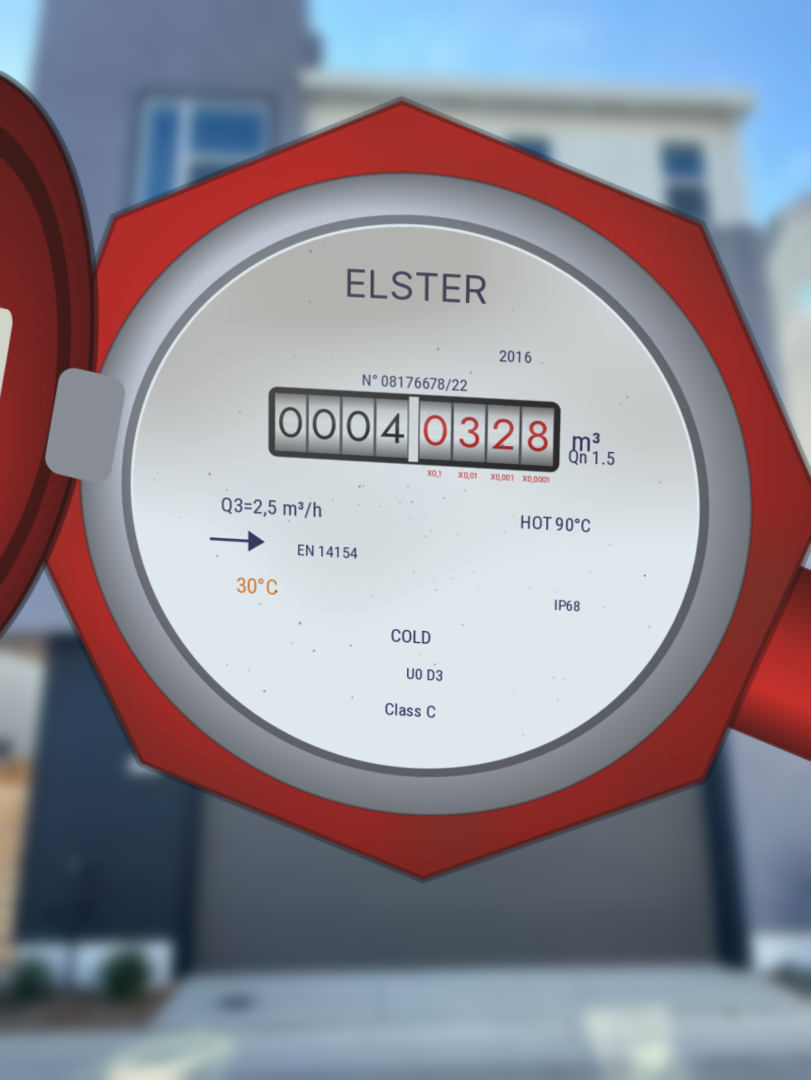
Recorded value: {"value": 4.0328, "unit": "m³"}
